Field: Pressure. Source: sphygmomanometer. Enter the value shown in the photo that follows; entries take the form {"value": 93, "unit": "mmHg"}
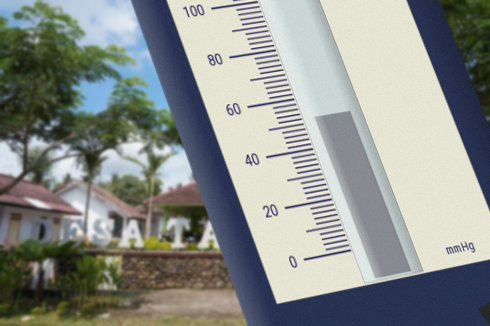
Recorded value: {"value": 52, "unit": "mmHg"}
